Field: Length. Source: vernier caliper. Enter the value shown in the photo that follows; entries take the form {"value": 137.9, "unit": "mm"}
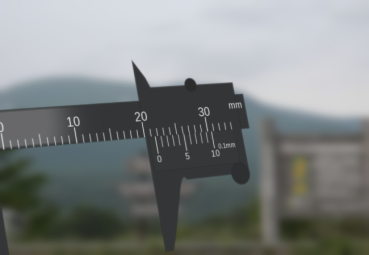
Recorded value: {"value": 21.6, "unit": "mm"}
